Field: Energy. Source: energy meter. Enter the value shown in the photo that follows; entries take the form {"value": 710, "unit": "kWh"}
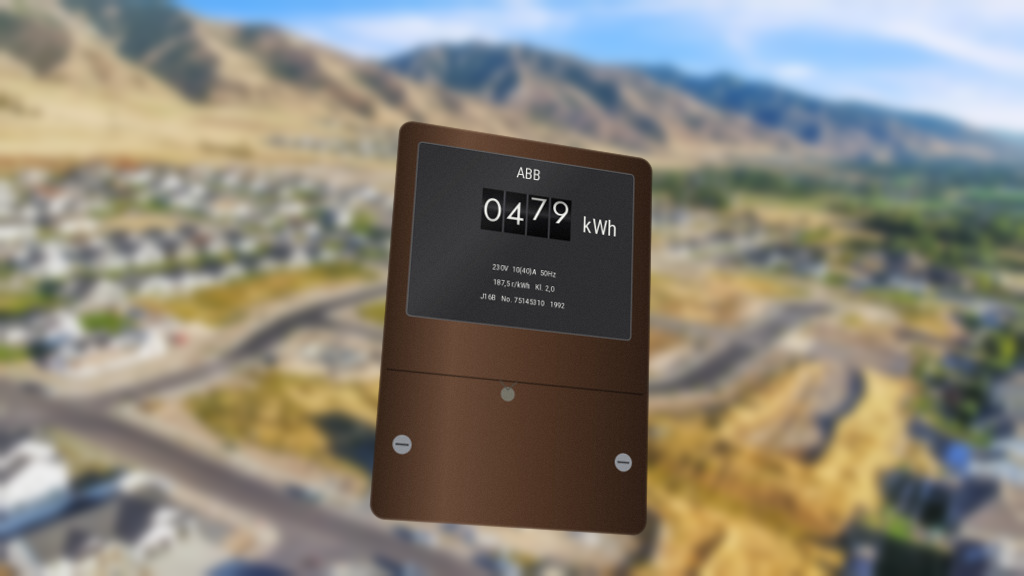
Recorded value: {"value": 479, "unit": "kWh"}
